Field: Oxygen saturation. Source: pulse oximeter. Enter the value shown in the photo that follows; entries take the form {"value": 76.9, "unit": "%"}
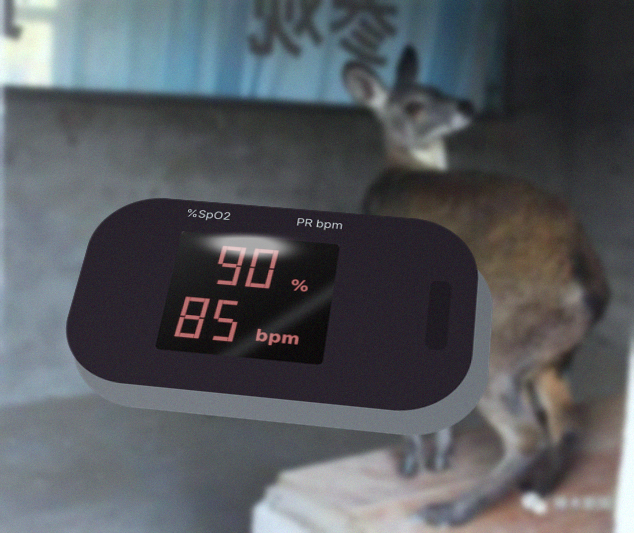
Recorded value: {"value": 90, "unit": "%"}
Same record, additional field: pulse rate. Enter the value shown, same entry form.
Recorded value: {"value": 85, "unit": "bpm"}
